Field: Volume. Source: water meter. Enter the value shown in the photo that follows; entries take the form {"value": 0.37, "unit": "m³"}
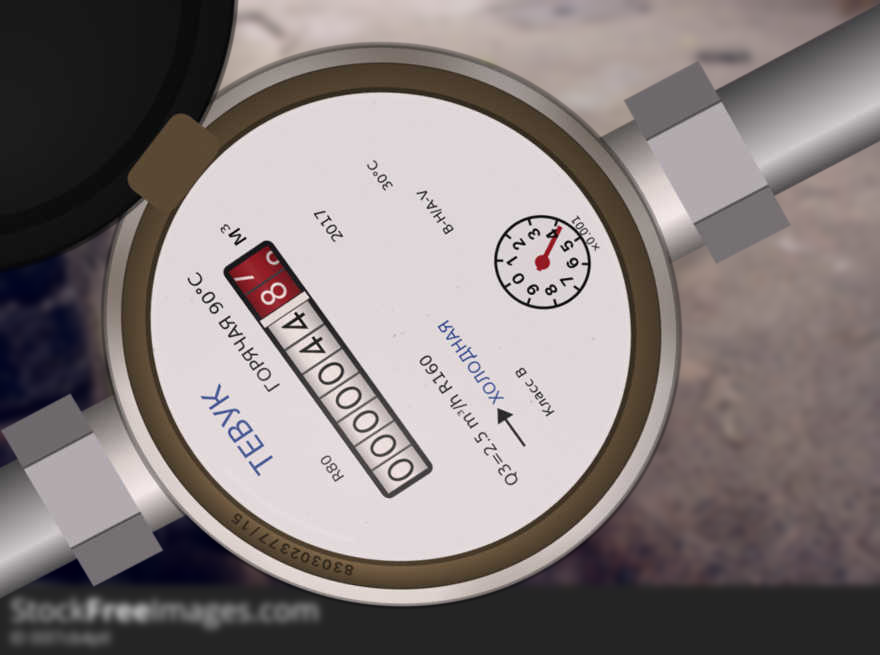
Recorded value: {"value": 44.874, "unit": "m³"}
